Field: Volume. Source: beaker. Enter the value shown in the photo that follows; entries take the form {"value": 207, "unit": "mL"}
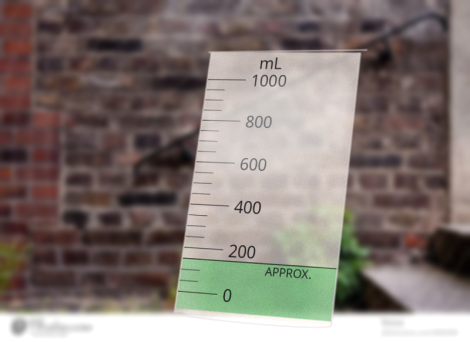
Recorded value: {"value": 150, "unit": "mL"}
